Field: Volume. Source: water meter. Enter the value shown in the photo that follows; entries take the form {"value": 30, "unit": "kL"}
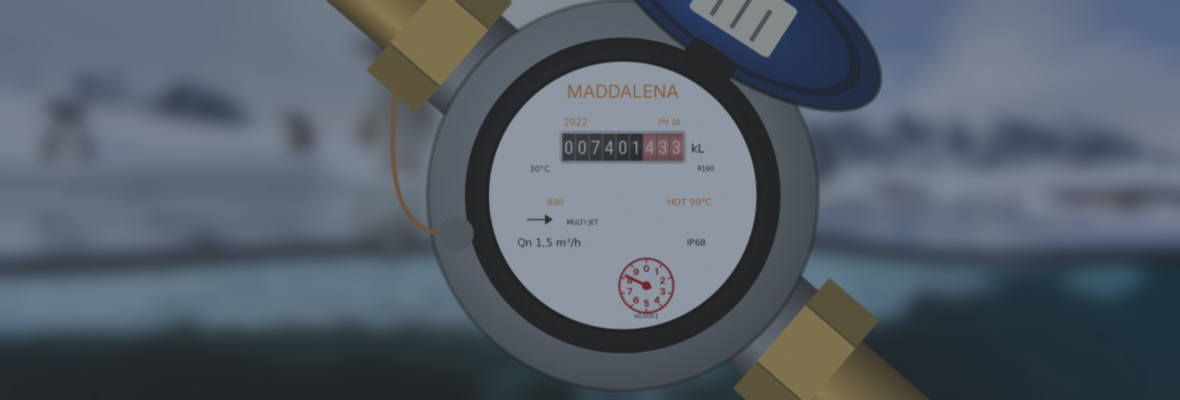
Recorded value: {"value": 7401.4338, "unit": "kL"}
